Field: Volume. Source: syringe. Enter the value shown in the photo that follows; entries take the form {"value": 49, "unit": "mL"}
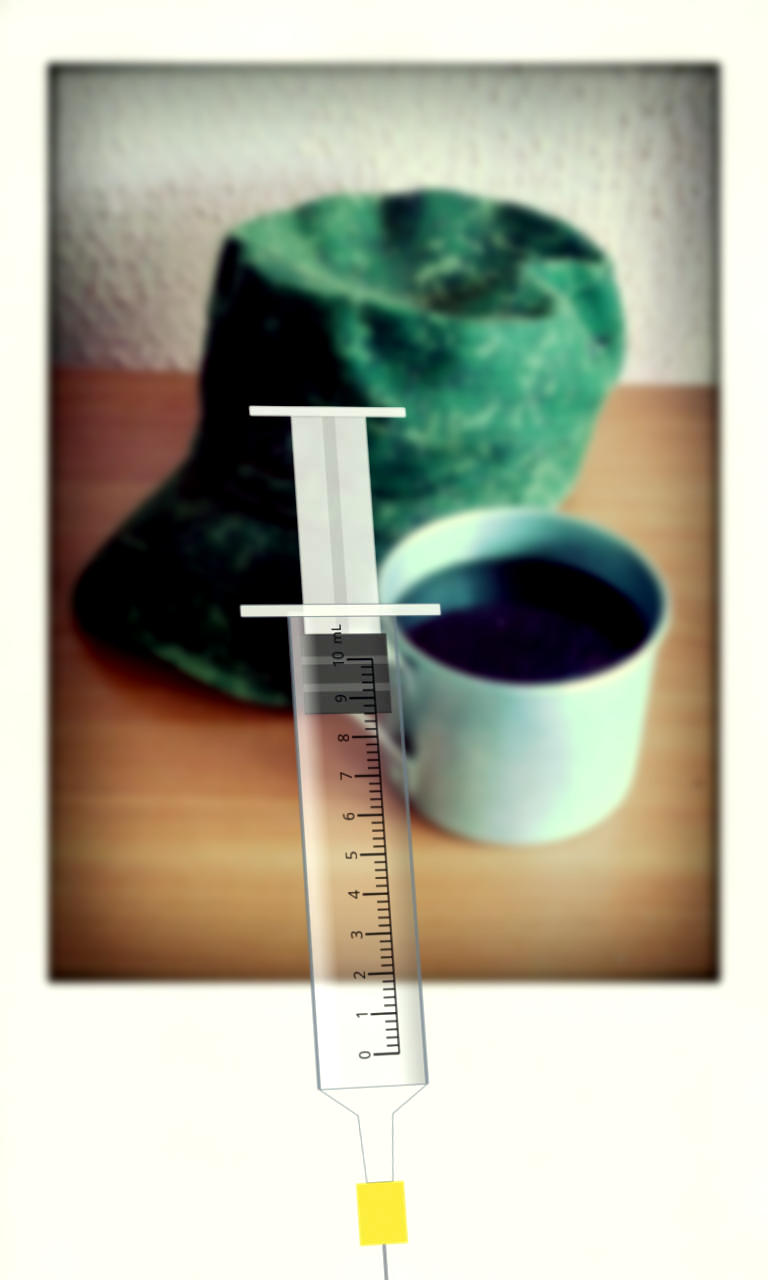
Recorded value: {"value": 8.6, "unit": "mL"}
